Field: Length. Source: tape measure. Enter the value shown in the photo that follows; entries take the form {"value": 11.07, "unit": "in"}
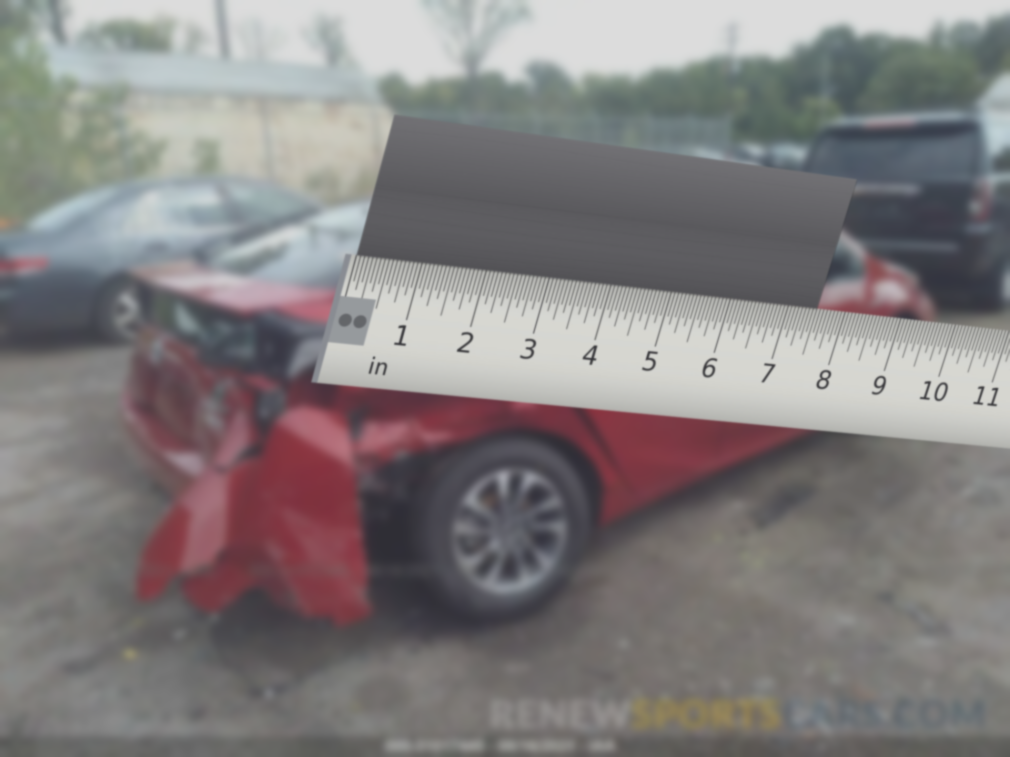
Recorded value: {"value": 7.5, "unit": "in"}
